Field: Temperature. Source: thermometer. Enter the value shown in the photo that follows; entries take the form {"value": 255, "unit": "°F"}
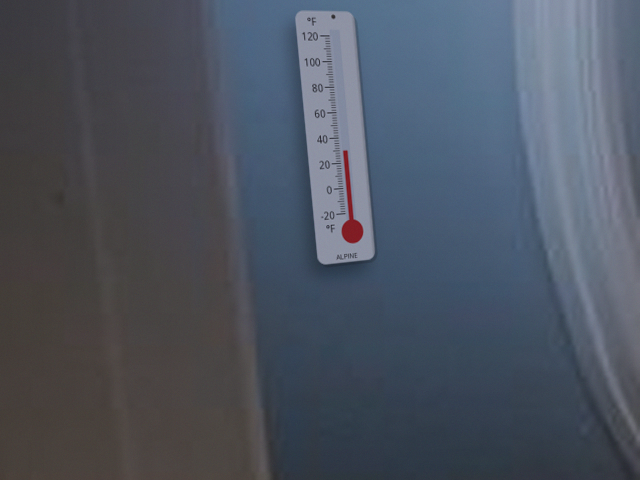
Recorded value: {"value": 30, "unit": "°F"}
